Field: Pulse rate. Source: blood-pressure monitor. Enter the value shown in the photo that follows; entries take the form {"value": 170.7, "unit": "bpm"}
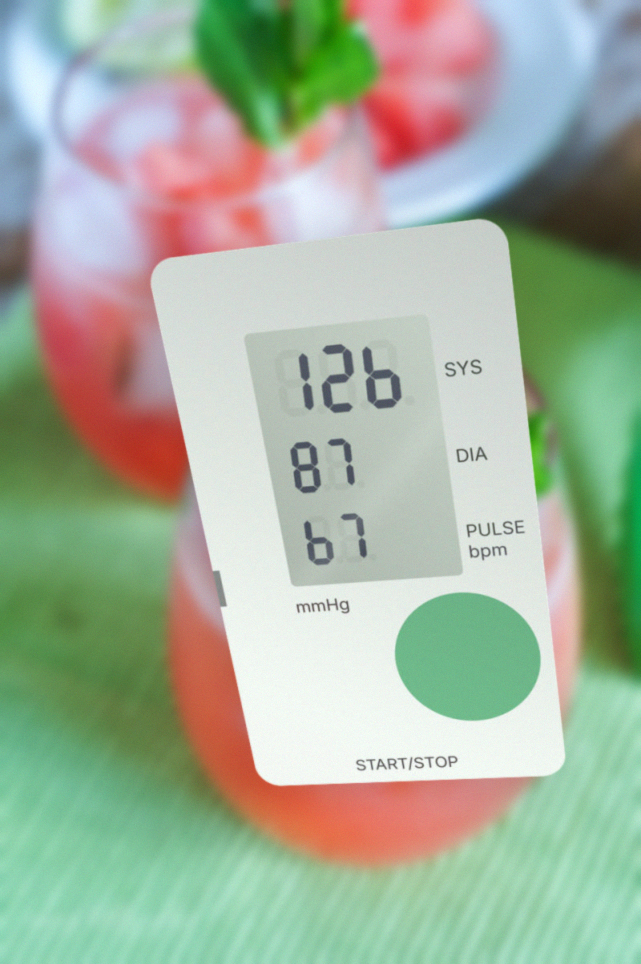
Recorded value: {"value": 67, "unit": "bpm"}
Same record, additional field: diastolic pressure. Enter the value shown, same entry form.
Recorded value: {"value": 87, "unit": "mmHg"}
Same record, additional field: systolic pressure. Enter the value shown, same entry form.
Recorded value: {"value": 126, "unit": "mmHg"}
